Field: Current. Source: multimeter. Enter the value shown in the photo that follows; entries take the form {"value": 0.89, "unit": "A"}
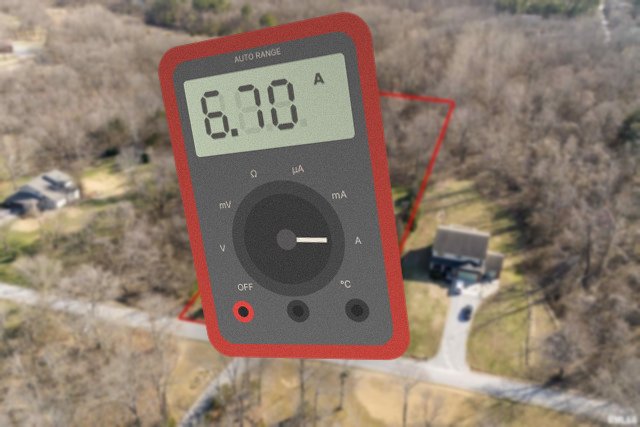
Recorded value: {"value": 6.70, "unit": "A"}
